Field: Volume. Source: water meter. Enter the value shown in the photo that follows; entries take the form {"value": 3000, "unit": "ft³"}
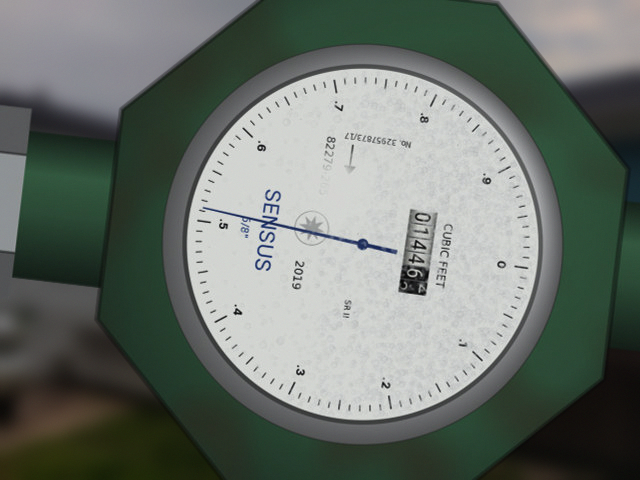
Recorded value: {"value": 14462.51, "unit": "ft³"}
